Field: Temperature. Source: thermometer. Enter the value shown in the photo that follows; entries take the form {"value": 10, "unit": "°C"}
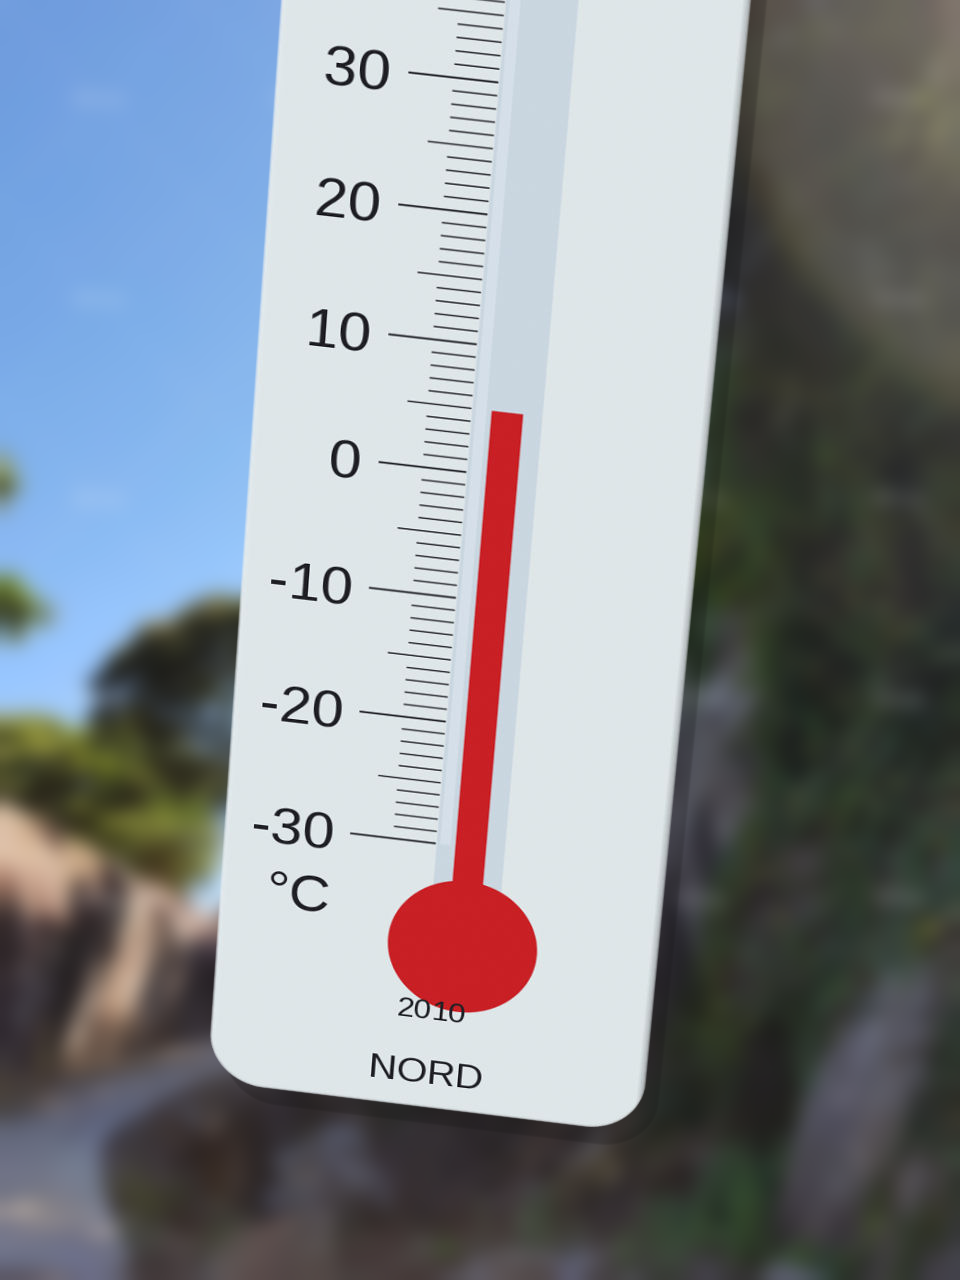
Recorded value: {"value": 5, "unit": "°C"}
